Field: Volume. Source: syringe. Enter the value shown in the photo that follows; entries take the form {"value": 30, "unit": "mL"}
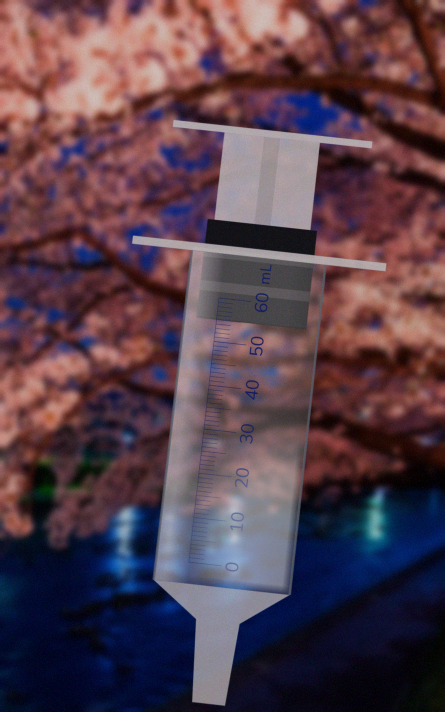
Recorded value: {"value": 55, "unit": "mL"}
